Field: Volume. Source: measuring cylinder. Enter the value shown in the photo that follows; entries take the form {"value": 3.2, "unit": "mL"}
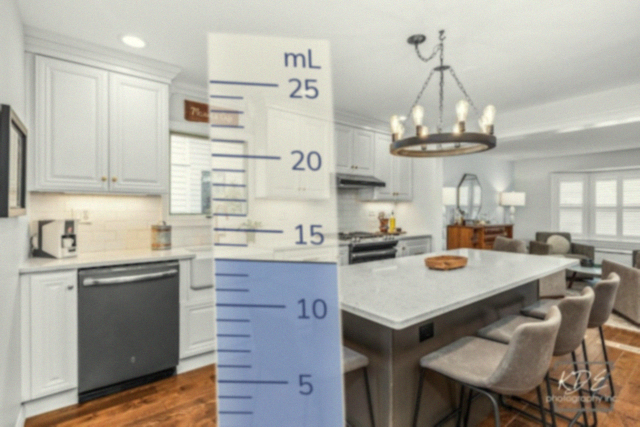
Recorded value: {"value": 13, "unit": "mL"}
